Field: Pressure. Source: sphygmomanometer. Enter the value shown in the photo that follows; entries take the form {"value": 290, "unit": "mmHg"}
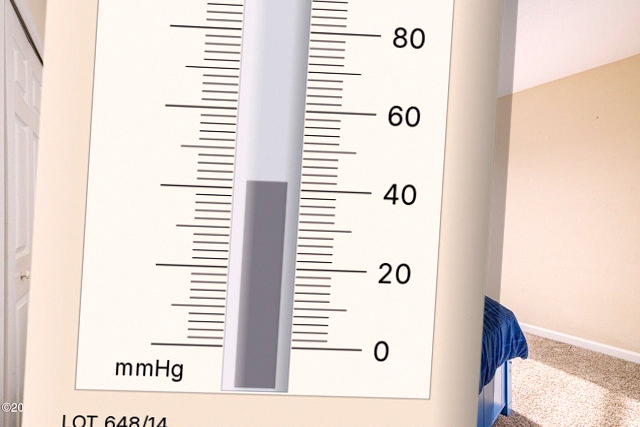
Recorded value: {"value": 42, "unit": "mmHg"}
